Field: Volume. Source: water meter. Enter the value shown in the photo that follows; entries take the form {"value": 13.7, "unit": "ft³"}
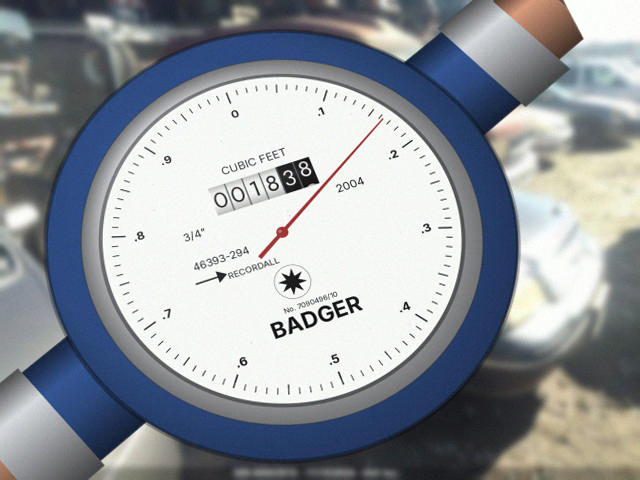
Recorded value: {"value": 1838.16, "unit": "ft³"}
